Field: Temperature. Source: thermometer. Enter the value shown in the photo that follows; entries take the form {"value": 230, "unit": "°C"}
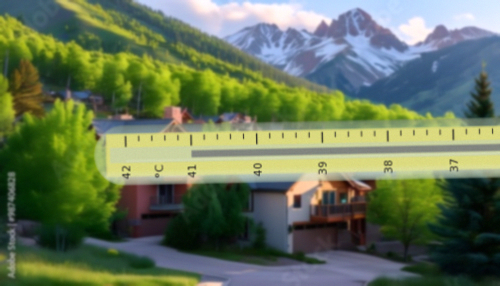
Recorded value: {"value": 41, "unit": "°C"}
